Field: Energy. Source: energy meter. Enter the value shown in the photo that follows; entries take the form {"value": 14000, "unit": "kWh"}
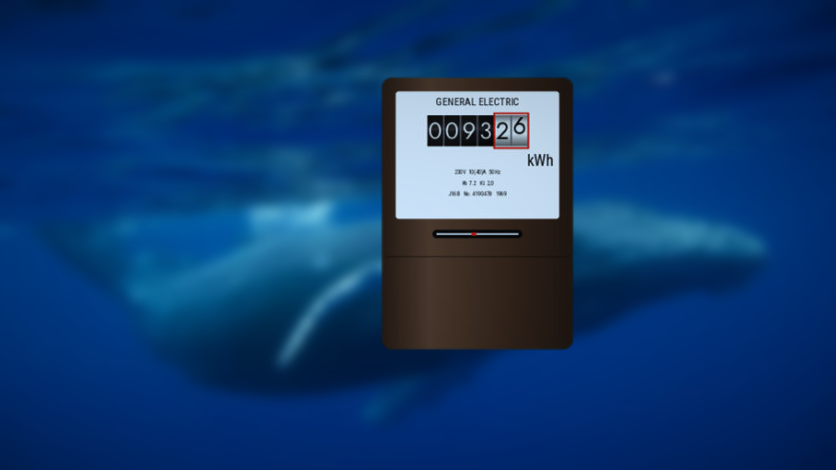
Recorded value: {"value": 93.26, "unit": "kWh"}
